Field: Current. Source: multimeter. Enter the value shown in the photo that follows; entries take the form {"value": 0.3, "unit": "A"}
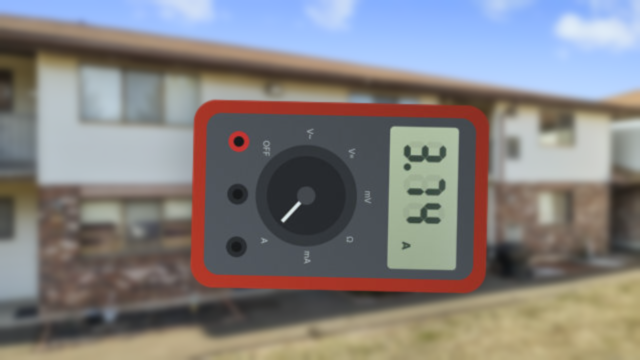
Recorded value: {"value": 3.74, "unit": "A"}
